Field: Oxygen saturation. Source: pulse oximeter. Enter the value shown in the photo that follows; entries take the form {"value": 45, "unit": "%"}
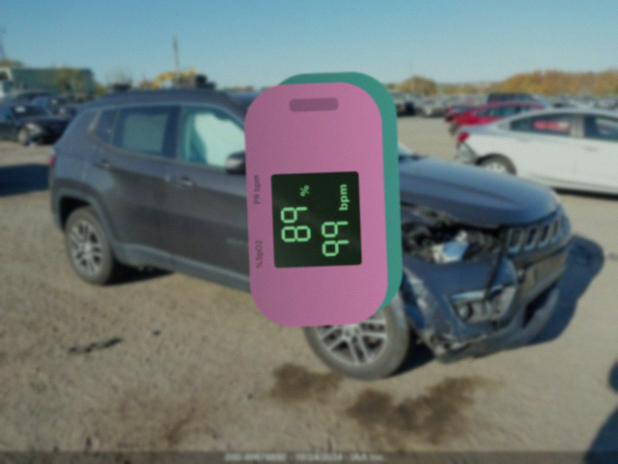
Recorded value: {"value": 89, "unit": "%"}
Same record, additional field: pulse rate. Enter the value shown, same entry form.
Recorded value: {"value": 99, "unit": "bpm"}
